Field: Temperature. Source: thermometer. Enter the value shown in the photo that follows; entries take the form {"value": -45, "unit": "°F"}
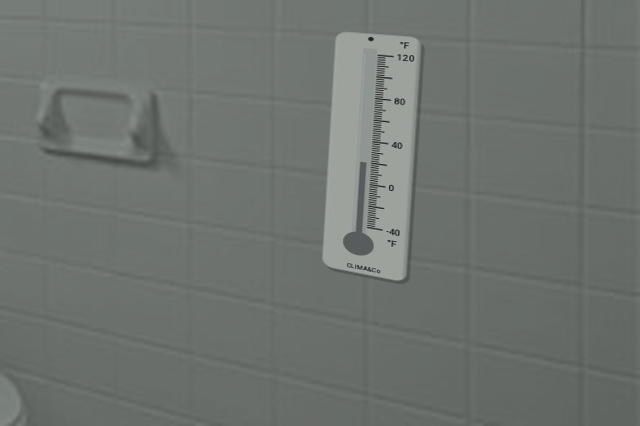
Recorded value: {"value": 20, "unit": "°F"}
